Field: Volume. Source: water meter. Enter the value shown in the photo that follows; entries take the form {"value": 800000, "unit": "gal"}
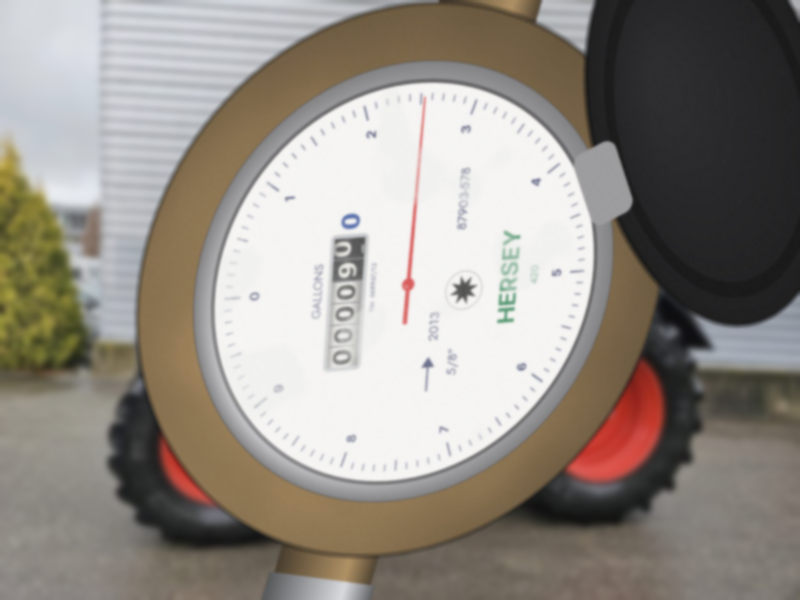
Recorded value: {"value": 902.5, "unit": "gal"}
